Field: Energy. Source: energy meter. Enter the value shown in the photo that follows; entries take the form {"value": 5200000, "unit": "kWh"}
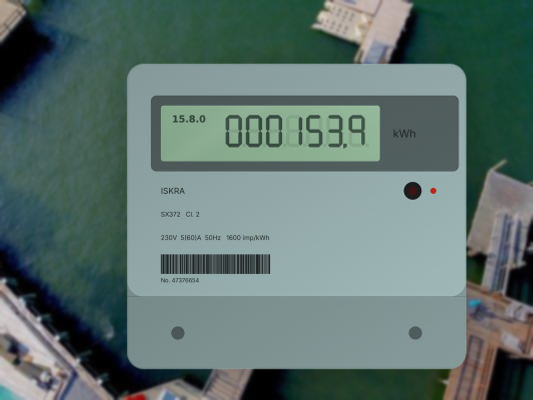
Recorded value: {"value": 153.9, "unit": "kWh"}
